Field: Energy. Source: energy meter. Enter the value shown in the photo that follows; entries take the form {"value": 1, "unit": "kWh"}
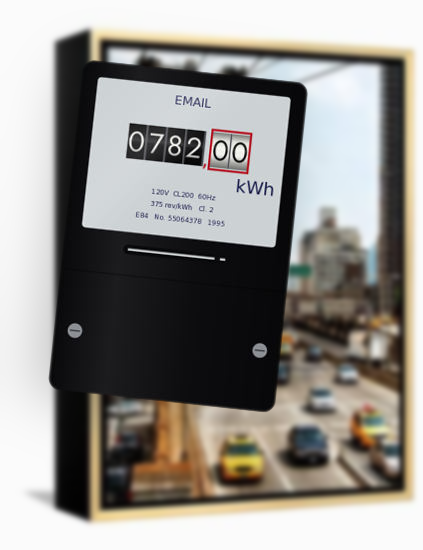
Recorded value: {"value": 782.00, "unit": "kWh"}
